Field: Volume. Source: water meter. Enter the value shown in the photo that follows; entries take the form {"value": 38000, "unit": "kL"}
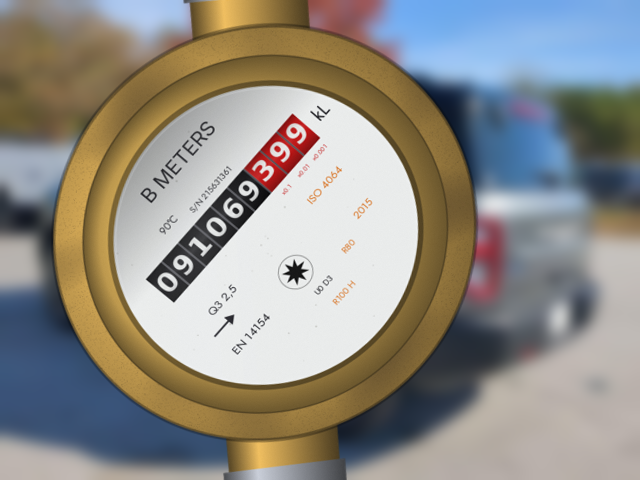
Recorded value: {"value": 91069.399, "unit": "kL"}
